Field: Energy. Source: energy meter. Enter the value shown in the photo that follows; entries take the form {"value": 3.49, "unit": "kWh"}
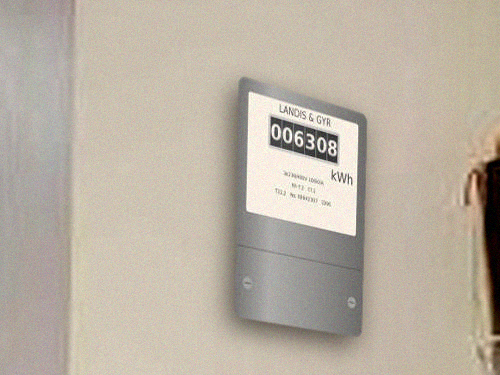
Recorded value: {"value": 6308, "unit": "kWh"}
